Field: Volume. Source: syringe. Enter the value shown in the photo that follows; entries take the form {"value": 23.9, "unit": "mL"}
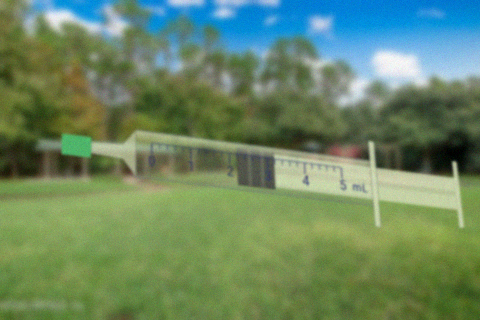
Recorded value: {"value": 2.2, "unit": "mL"}
